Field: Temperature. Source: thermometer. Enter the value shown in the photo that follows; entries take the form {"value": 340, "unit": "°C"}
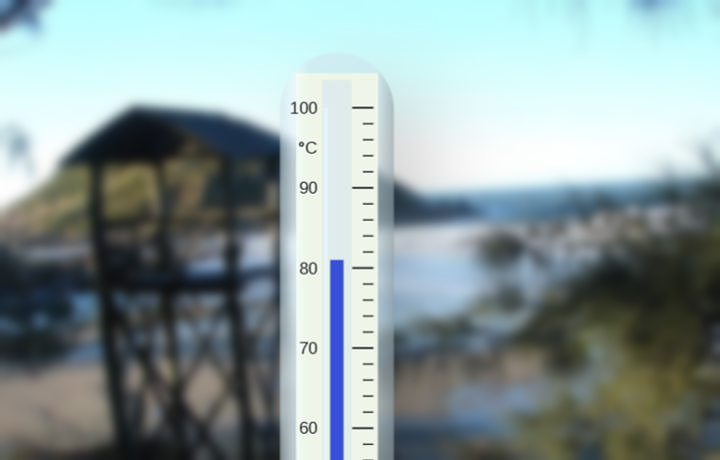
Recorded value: {"value": 81, "unit": "°C"}
